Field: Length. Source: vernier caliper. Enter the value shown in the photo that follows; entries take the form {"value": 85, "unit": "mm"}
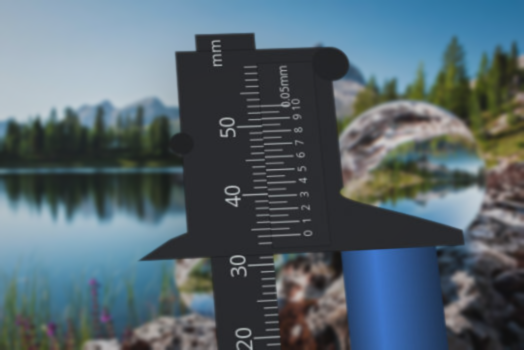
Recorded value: {"value": 34.0, "unit": "mm"}
